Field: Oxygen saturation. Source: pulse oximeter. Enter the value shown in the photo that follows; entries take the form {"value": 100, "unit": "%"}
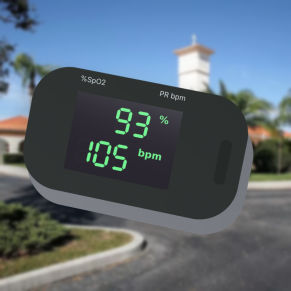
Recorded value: {"value": 93, "unit": "%"}
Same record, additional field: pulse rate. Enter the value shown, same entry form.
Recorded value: {"value": 105, "unit": "bpm"}
